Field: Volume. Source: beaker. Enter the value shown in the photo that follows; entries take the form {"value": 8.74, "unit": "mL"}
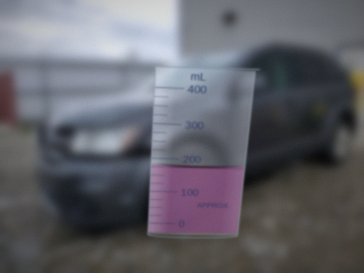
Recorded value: {"value": 175, "unit": "mL"}
